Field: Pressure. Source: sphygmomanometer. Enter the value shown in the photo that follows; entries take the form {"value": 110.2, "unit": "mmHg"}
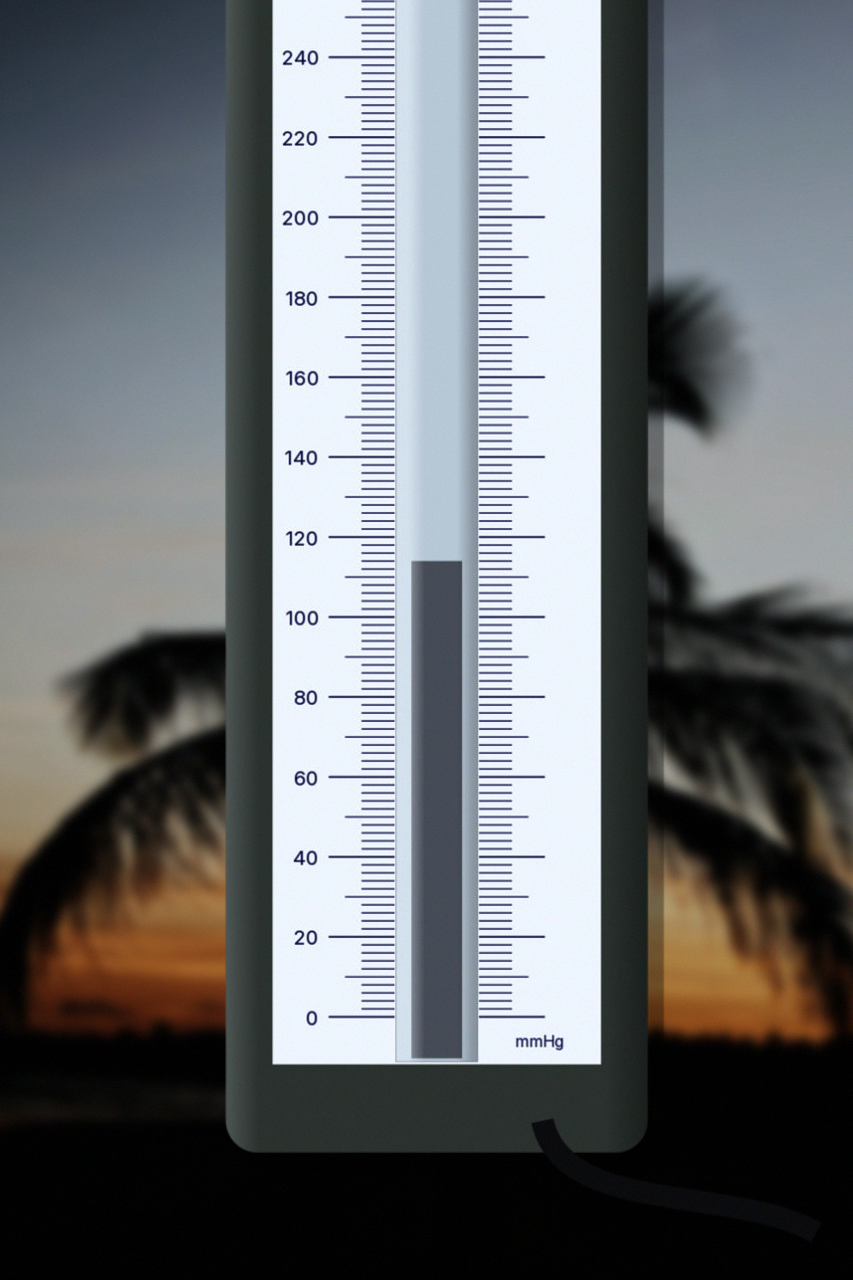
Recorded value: {"value": 114, "unit": "mmHg"}
